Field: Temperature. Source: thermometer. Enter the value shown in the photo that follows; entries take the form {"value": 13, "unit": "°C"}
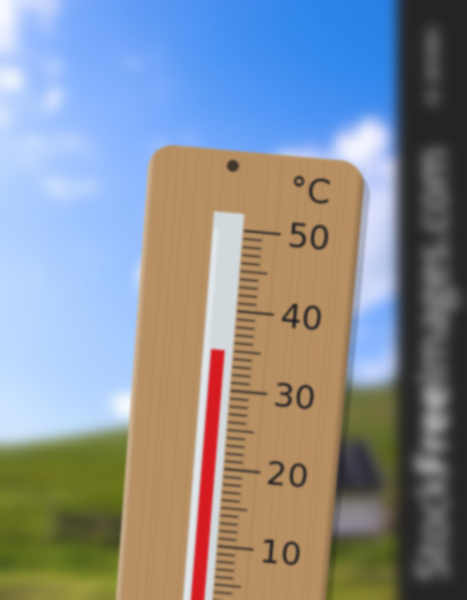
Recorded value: {"value": 35, "unit": "°C"}
